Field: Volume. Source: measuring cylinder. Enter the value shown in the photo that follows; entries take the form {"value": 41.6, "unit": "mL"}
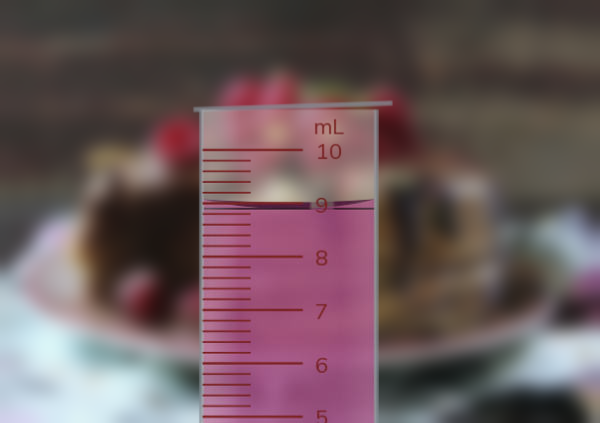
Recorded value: {"value": 8.9, "unit": "mL"}
